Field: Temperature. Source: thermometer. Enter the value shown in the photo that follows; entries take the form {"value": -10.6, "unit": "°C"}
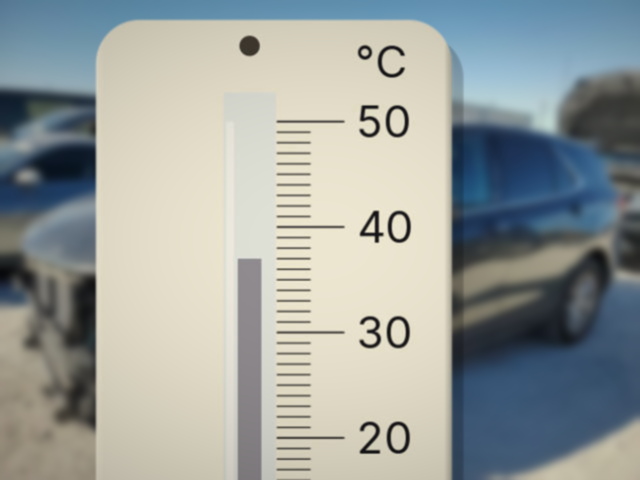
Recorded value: {"value": 37, "unit": "°C"}
